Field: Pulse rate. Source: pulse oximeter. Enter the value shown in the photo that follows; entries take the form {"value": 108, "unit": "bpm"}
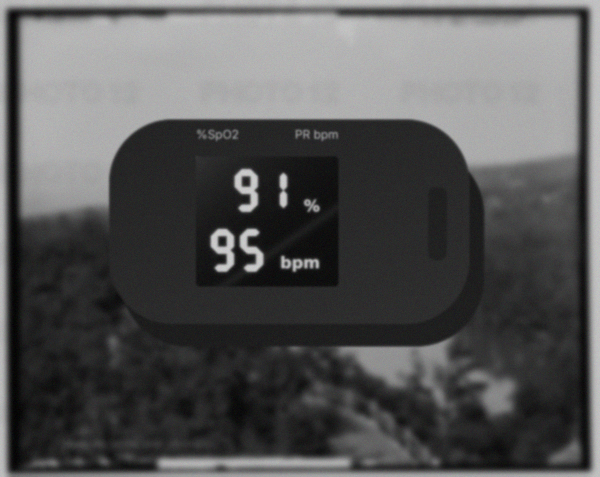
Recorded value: {"value": 95, "unit": "bpm"}
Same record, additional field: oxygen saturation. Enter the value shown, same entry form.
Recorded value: {"value": 91, "unit": "%"}
